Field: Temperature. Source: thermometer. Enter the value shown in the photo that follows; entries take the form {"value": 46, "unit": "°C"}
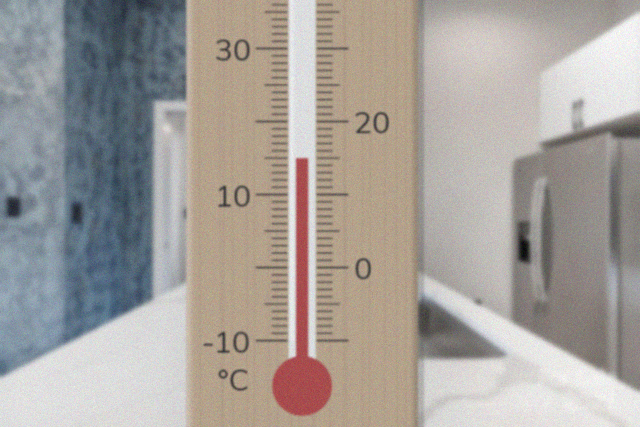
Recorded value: {"value": 15, "unit": "°C"}
